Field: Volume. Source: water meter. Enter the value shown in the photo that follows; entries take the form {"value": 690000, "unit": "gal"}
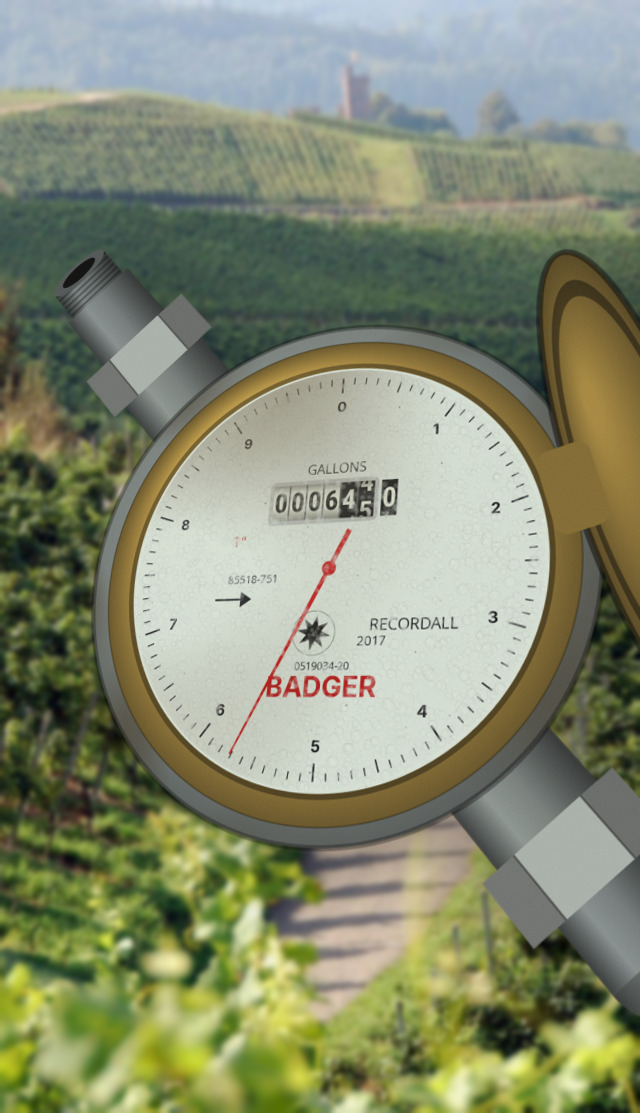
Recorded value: {"value": 6445.7, "unit": "gal"}
